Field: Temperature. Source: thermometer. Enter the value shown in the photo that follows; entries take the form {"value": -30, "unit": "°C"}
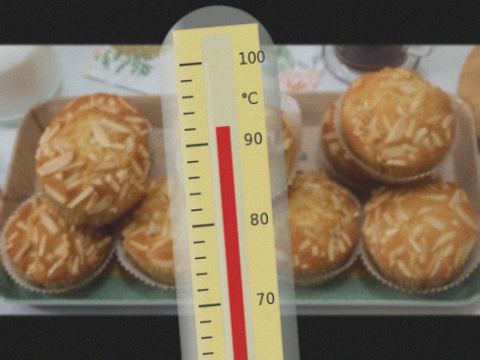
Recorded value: {"value": 92, "unit": "°C"}
